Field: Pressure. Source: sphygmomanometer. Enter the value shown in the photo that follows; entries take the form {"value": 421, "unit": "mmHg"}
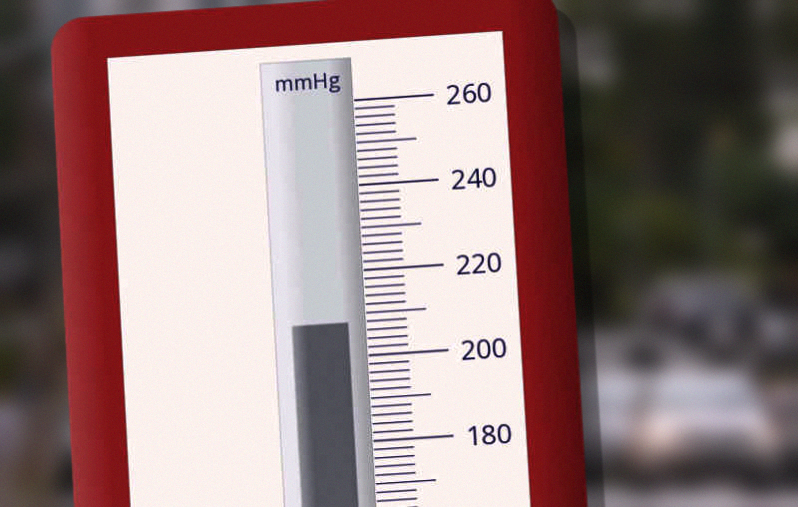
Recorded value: {"value": 208, "unit": "mmHg"}
